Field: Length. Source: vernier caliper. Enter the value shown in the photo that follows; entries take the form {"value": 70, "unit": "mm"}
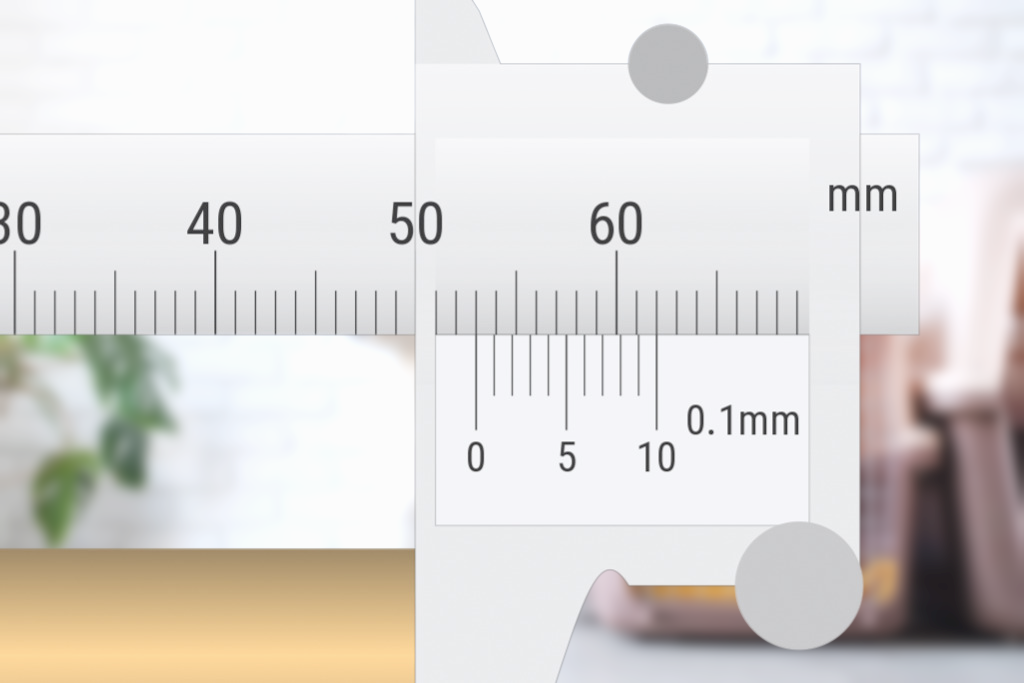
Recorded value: {"value": 53.0, "unit": "mm"}
